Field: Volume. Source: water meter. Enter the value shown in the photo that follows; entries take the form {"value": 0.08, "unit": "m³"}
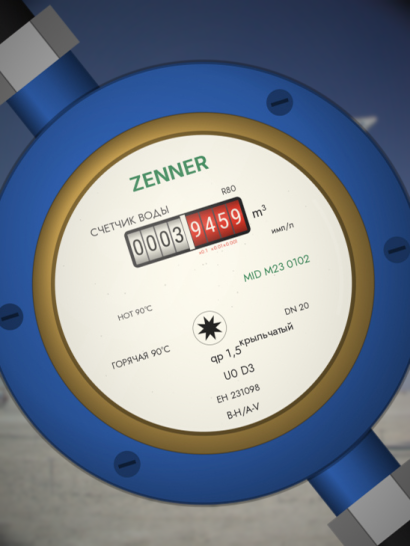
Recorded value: {"value": 3.9459, "unit": "m³"}
